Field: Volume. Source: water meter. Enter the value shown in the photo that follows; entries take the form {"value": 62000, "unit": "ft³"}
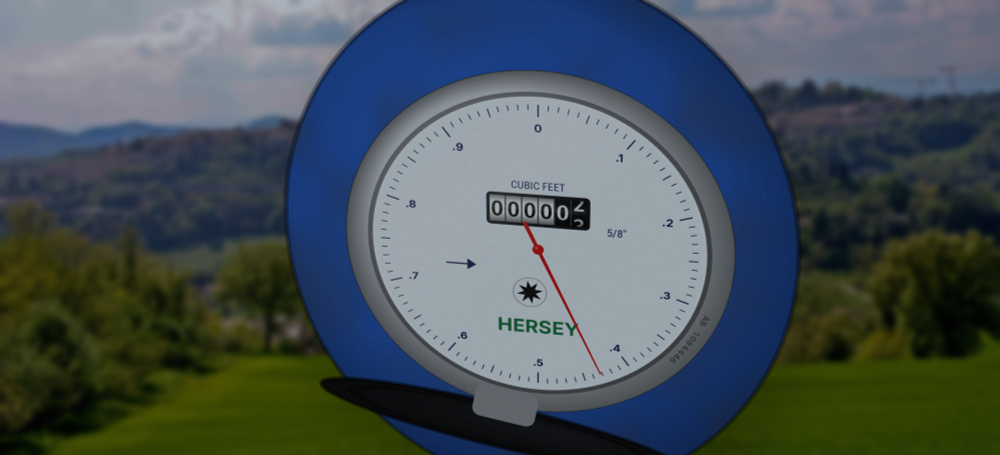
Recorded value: {"value": 2.43, "unit": "ft³"}
